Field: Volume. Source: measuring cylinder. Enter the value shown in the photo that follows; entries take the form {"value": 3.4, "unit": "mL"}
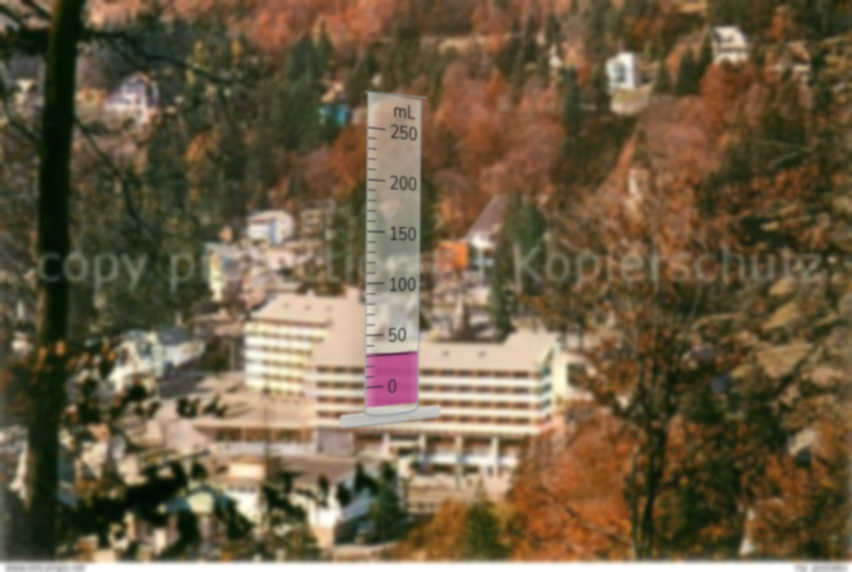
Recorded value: {"value": 30, "unit": "mL"}
